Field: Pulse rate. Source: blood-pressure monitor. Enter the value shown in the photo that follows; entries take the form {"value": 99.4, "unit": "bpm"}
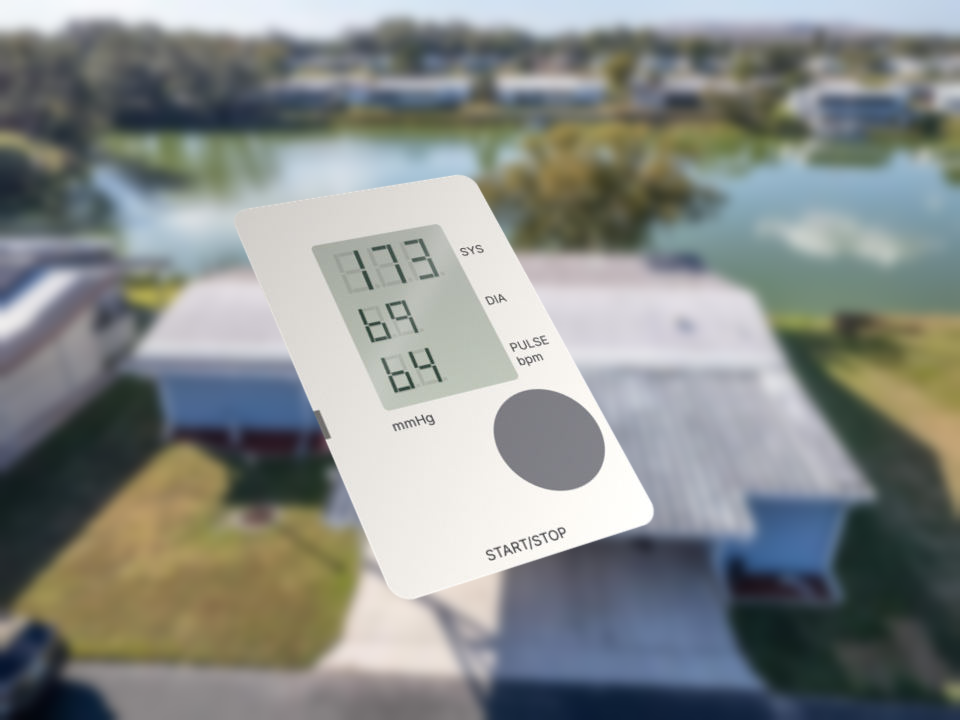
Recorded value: {"value": 64, "unit": "bpm"}
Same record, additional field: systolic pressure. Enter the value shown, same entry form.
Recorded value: {"value": 173, "unit": "mmHg"}
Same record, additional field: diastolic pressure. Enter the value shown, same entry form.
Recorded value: {"value": 69, "unit": "mmHg"}
